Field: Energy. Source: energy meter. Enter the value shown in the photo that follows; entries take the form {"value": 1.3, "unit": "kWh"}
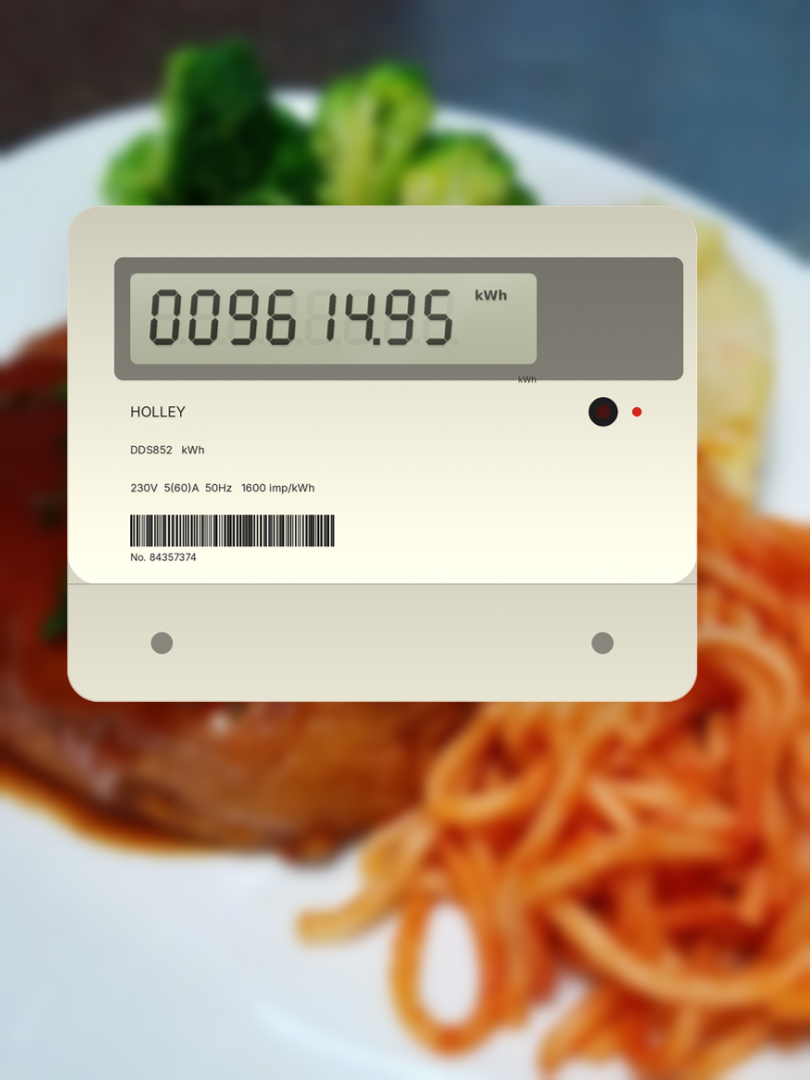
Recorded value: {"value": 9614.95, "unit": "kWh"}
